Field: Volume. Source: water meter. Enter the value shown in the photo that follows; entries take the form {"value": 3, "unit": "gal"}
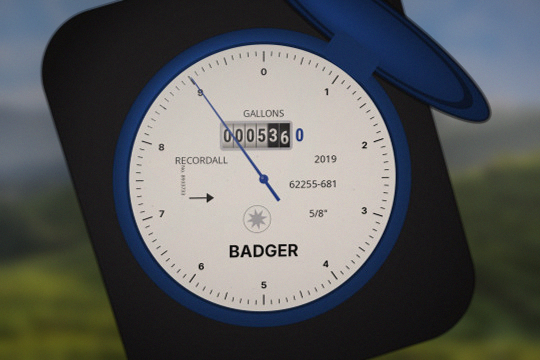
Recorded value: {"value": 5359.0, "unit": "gal"}
